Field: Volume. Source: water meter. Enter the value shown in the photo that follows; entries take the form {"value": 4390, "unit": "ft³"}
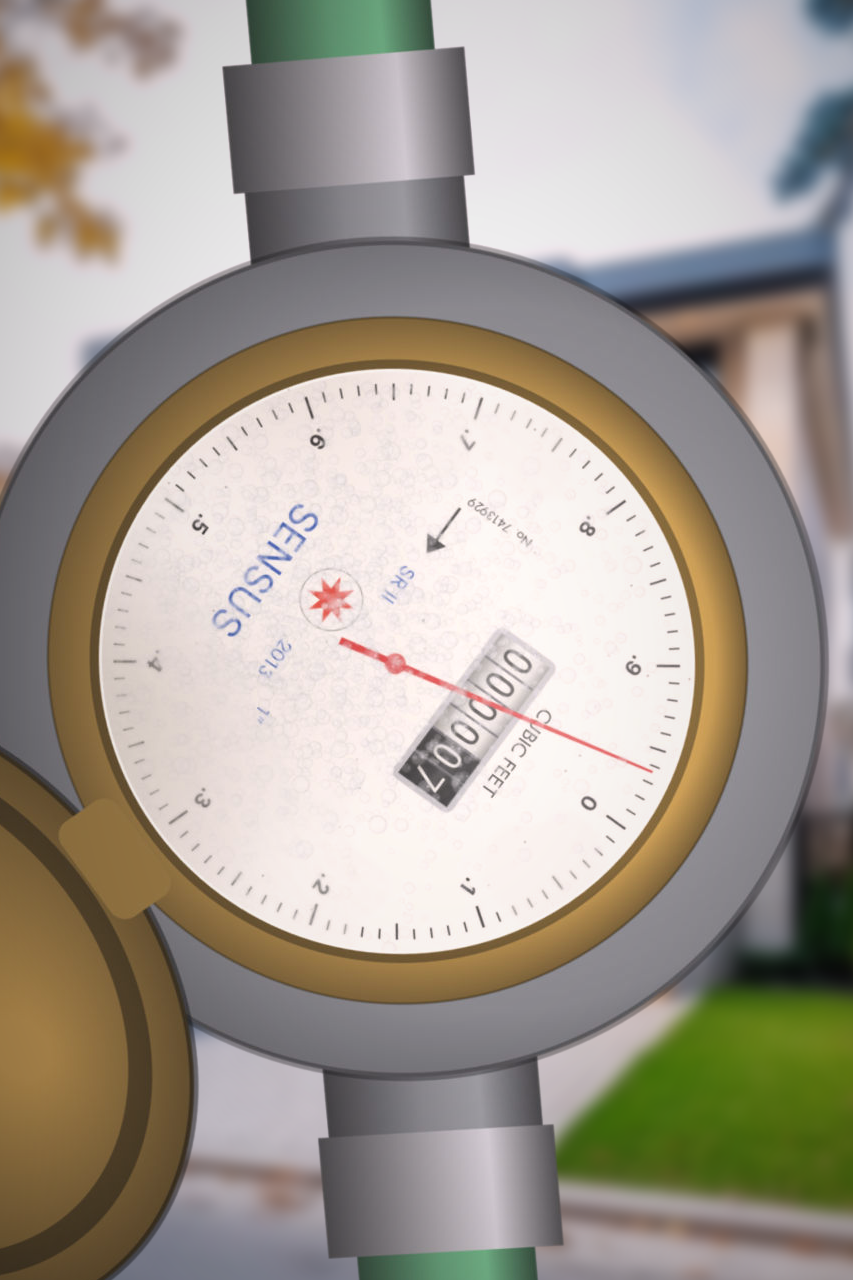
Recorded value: {"value": 6.96, "unit": "ft³"}
